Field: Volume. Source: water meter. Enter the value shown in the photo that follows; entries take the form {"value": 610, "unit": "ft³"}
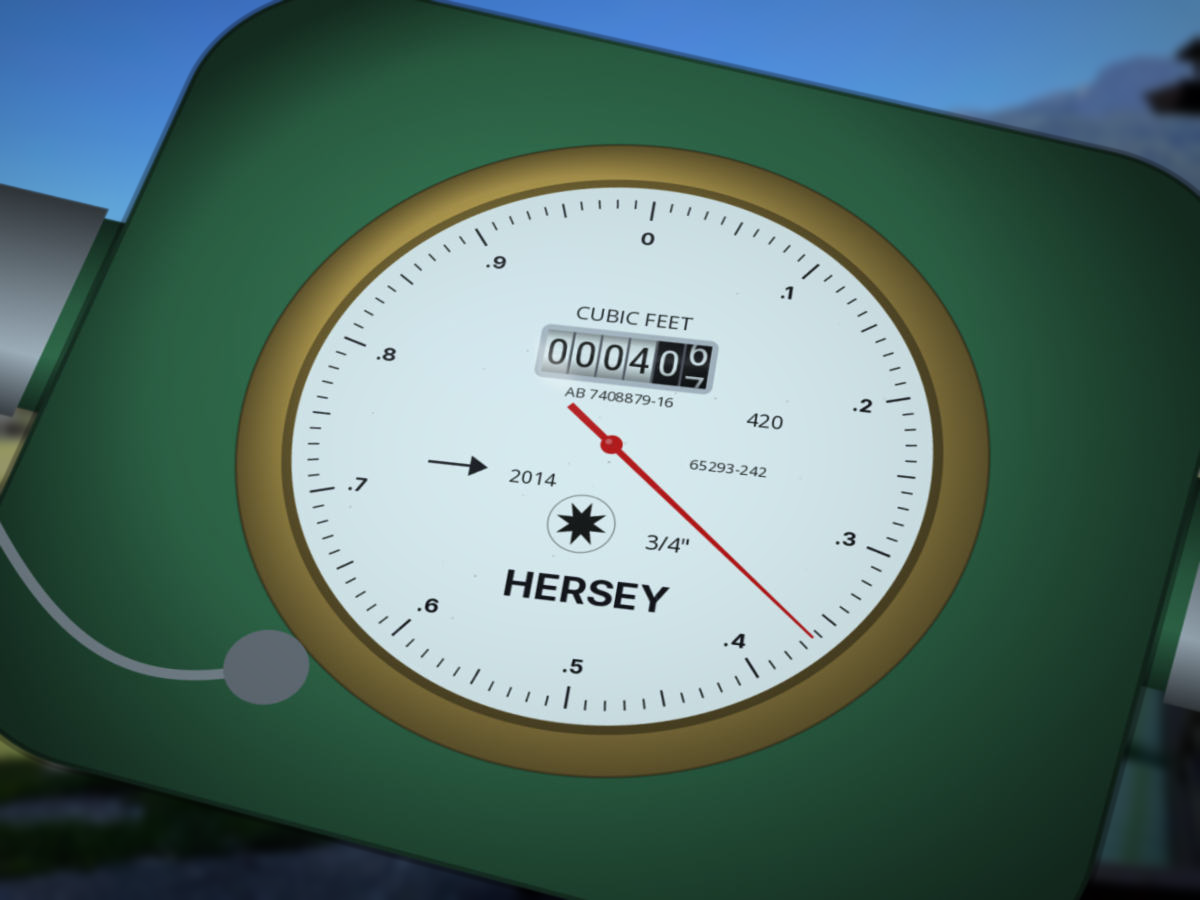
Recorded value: {"value": 406.36, "unit": "ft³"}
